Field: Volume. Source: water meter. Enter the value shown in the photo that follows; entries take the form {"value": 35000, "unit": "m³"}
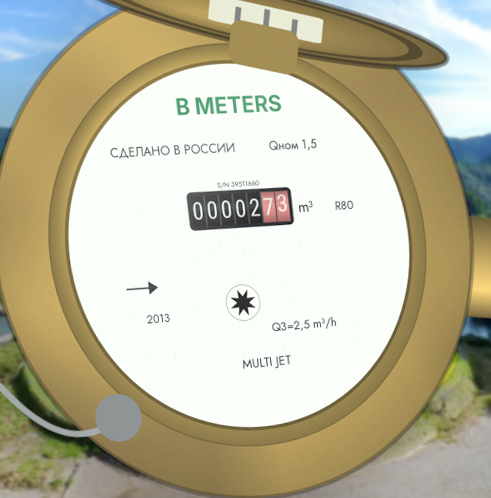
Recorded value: {"value": 2.73, "unit": "m³"}
